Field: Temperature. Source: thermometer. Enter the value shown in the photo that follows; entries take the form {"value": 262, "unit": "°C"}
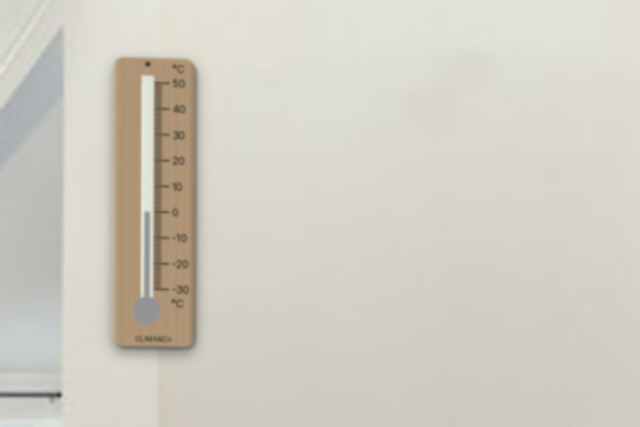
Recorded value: {"value": 0, "unit": "°C"}
